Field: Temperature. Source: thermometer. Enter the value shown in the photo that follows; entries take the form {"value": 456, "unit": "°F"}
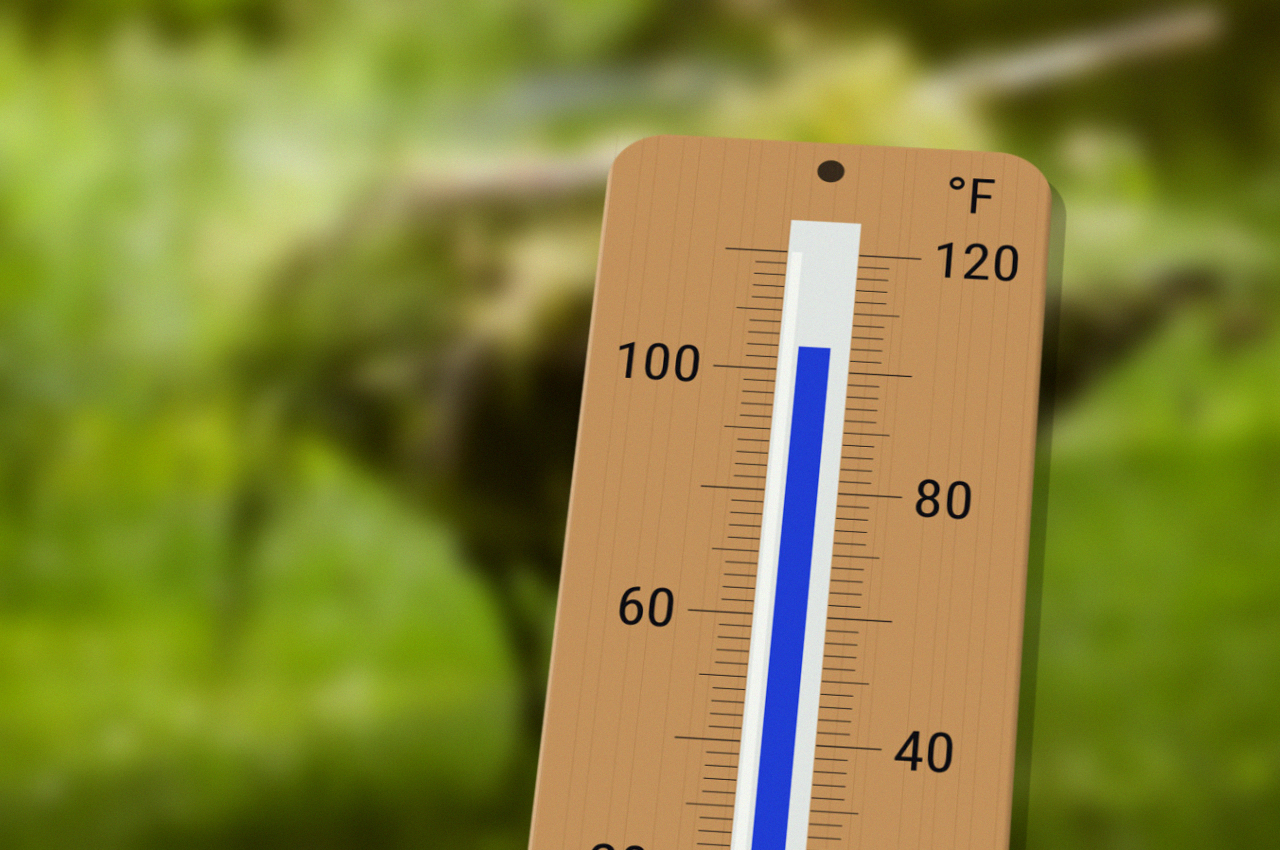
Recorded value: {"value": 104, "unit": "°F"}
